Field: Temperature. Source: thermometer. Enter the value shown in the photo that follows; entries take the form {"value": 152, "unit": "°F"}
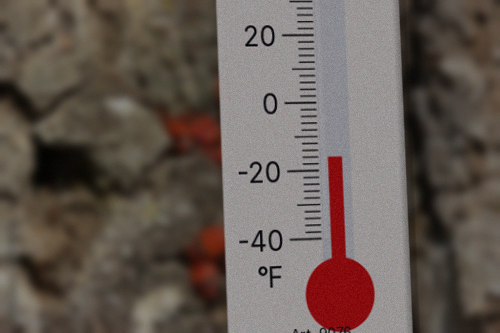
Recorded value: {"value": -16, "unit": "°F"}
